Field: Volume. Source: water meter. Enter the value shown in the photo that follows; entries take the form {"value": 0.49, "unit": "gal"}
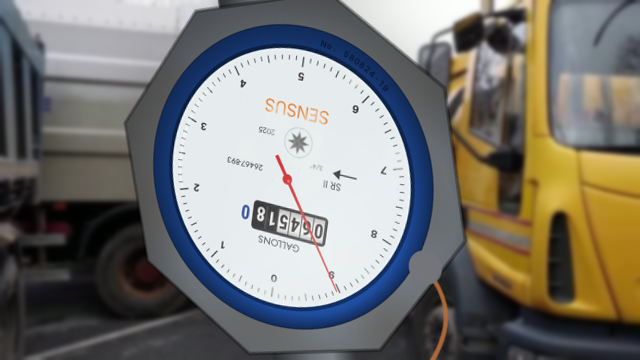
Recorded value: {"value": 645179.0, "unit": "gal"}
